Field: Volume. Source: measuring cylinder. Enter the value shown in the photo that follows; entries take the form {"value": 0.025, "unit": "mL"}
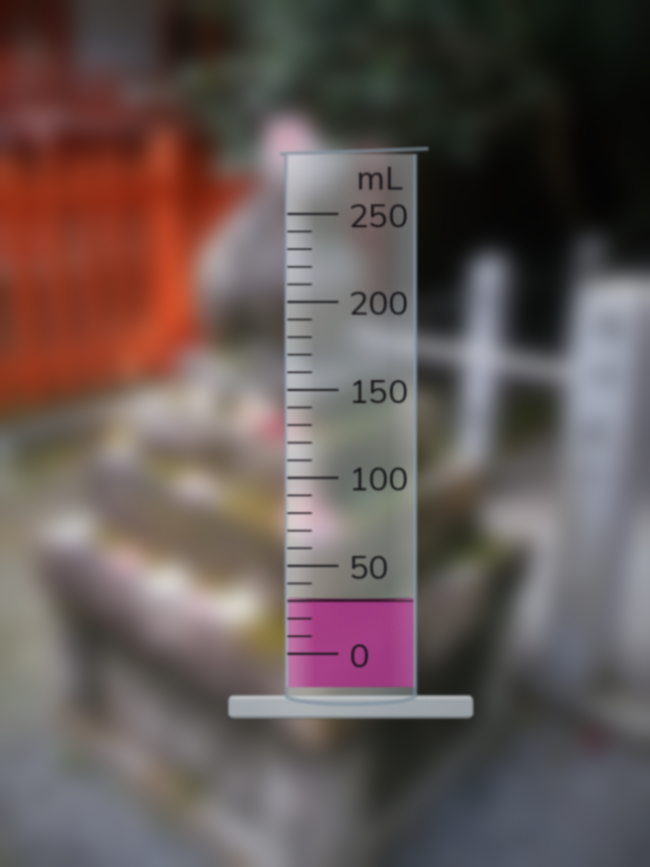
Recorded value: {"value": 30, "unit": "mL"}
